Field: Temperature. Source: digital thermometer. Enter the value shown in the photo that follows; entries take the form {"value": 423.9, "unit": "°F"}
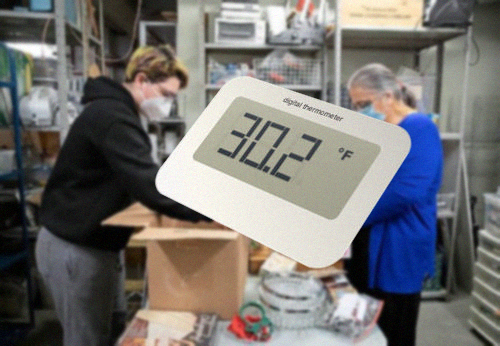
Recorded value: {"value": 30.2, "unit": "°F"}
